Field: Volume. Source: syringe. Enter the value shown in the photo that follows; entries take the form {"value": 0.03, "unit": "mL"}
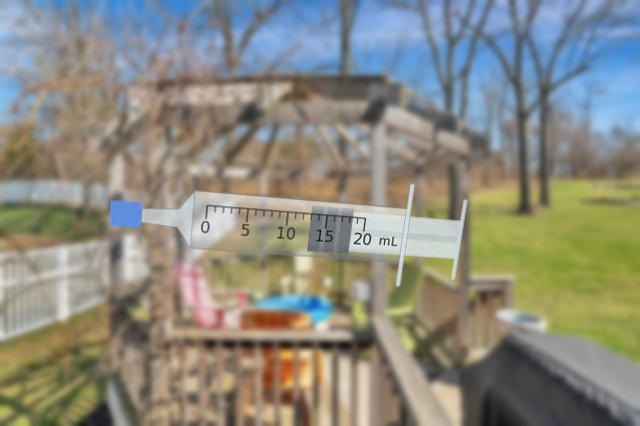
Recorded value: {"value": 13, "unit": "mL"}
